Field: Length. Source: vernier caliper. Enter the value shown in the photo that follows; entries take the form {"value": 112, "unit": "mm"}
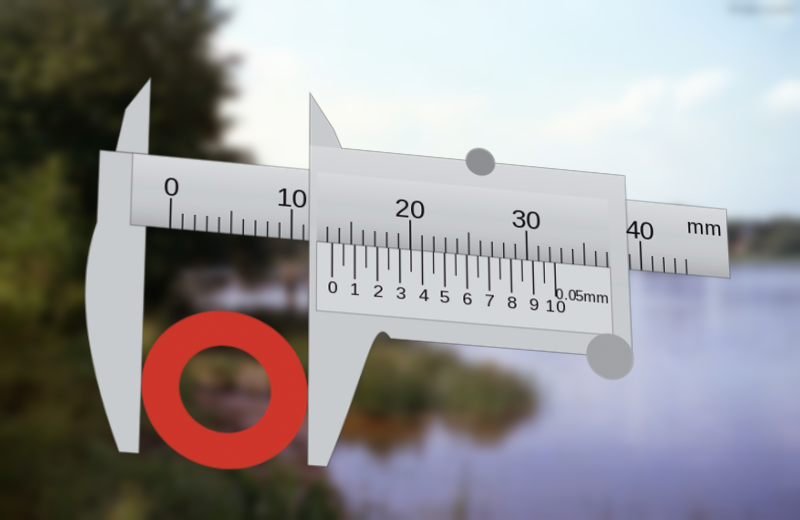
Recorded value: {"value": 13.4, "unit": "mm"}
